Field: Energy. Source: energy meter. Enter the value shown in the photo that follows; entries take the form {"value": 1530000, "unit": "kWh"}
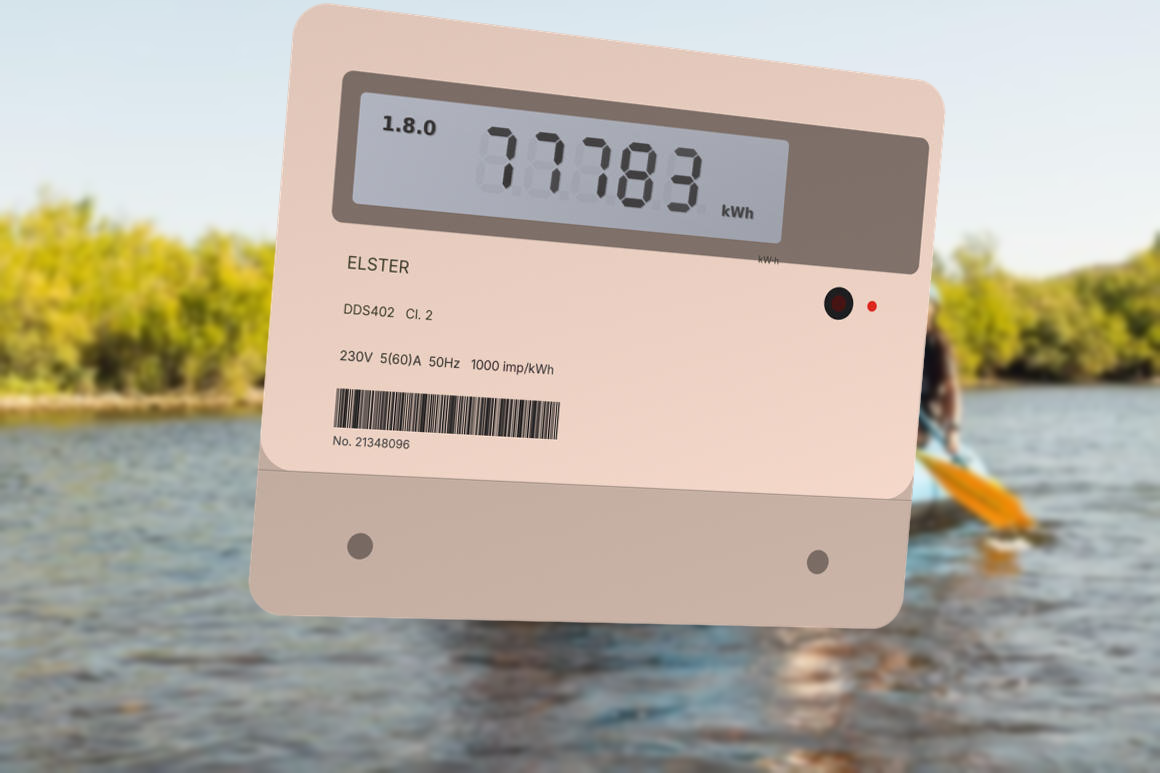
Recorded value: {"value": 77783, "unit": "kWh"}
